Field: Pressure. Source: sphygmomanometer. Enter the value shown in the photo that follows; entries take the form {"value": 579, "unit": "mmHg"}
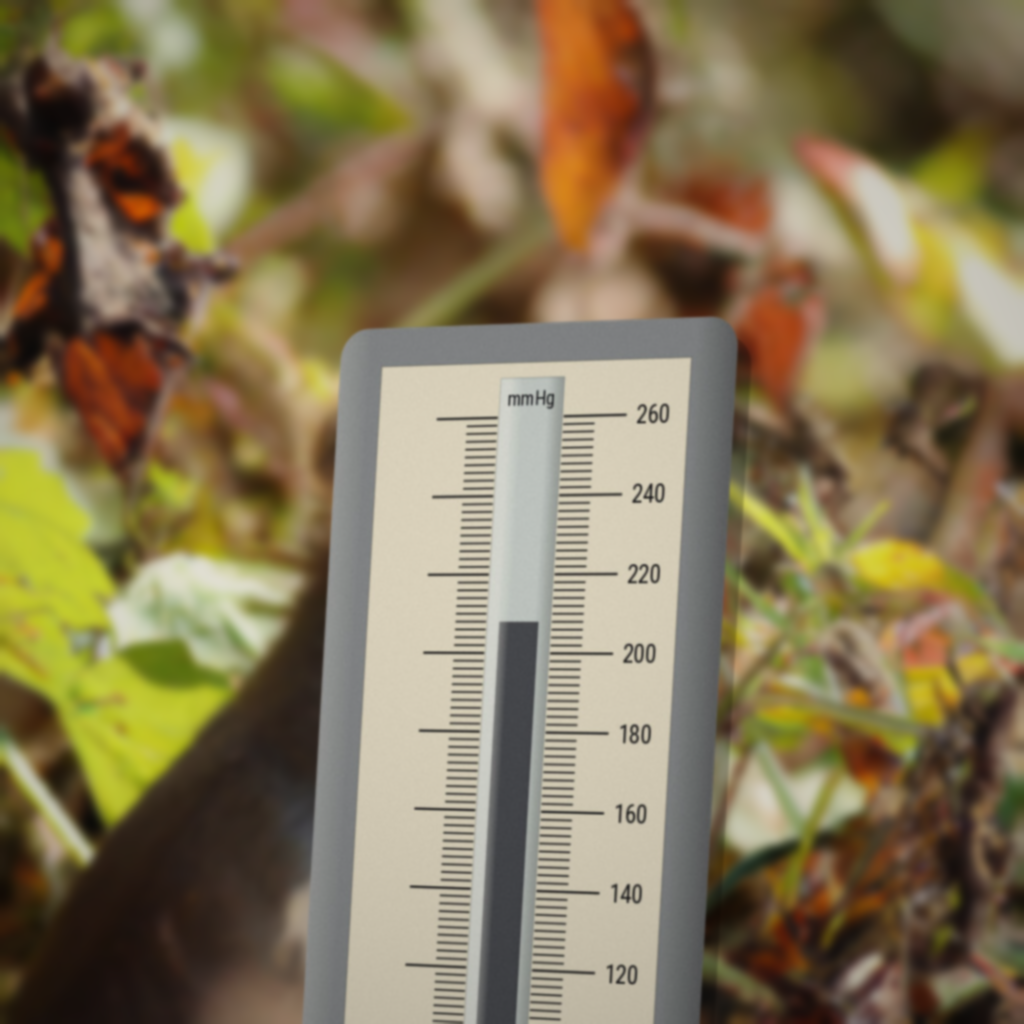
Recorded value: {"value": 208, "unit": "mmHg"}
